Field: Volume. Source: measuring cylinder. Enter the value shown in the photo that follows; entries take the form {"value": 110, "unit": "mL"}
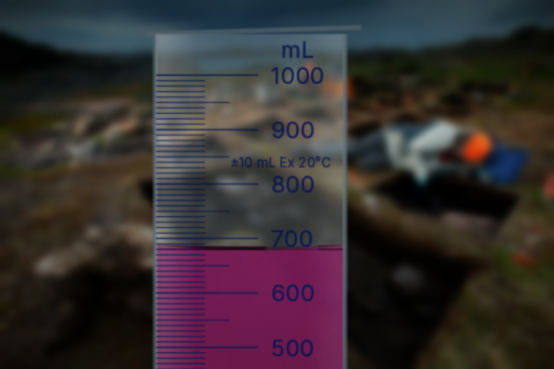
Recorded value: {"value": 680, "unit": "mL"}
